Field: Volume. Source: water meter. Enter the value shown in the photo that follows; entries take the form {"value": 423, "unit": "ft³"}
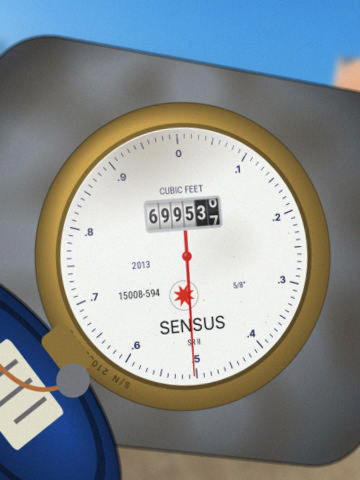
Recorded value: {"value": 699536.50, "unit": "ft³"}
